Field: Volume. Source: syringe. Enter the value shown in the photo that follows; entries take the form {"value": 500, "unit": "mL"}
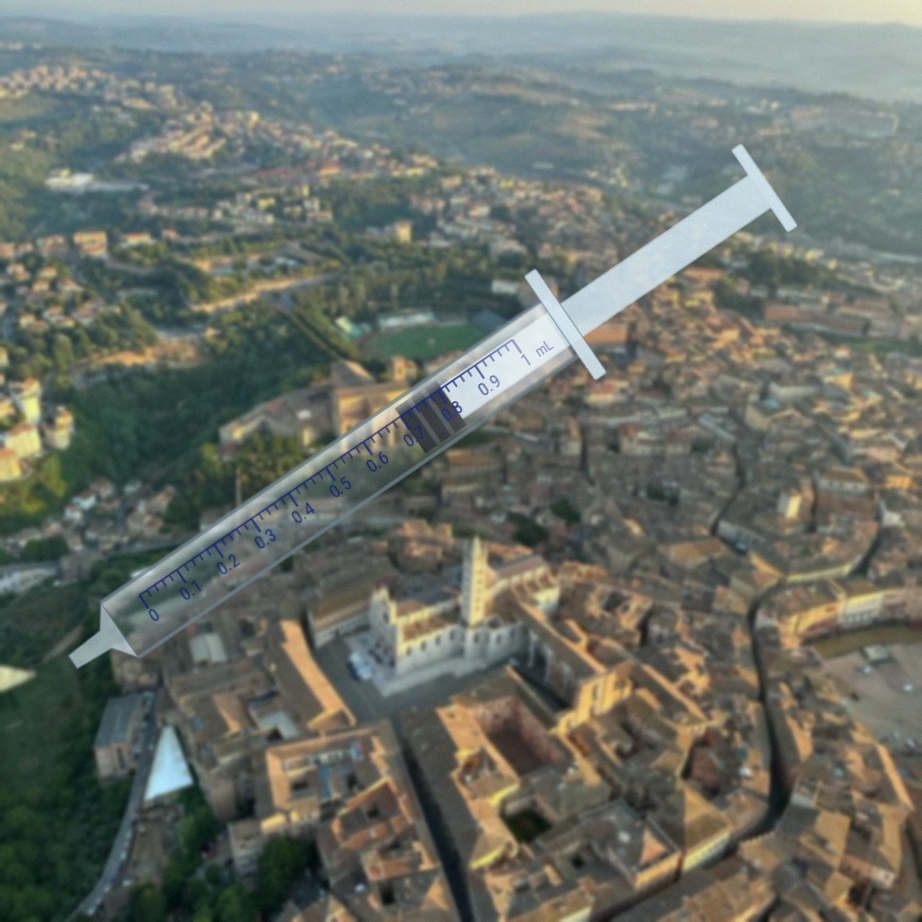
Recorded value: {"value": 0.7, "unit": "mL"}
